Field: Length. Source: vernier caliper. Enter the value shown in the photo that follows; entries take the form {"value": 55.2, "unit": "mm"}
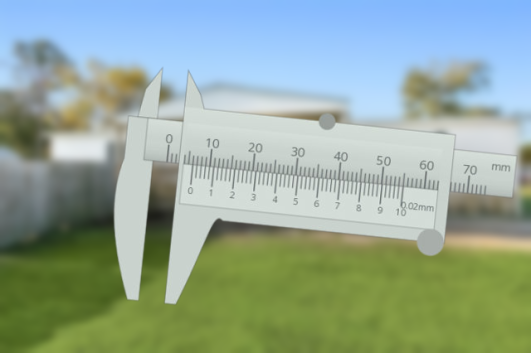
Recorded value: {"value": 6.0, "unit": "mm"}
